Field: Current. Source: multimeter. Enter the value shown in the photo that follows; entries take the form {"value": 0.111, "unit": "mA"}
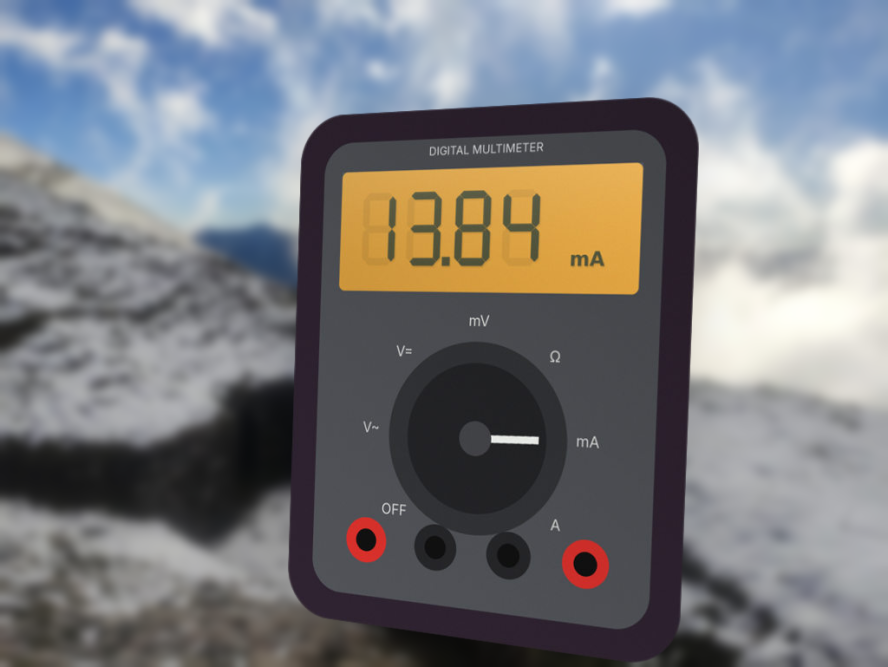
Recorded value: {"value": 13.84, "unit": "mA"}
